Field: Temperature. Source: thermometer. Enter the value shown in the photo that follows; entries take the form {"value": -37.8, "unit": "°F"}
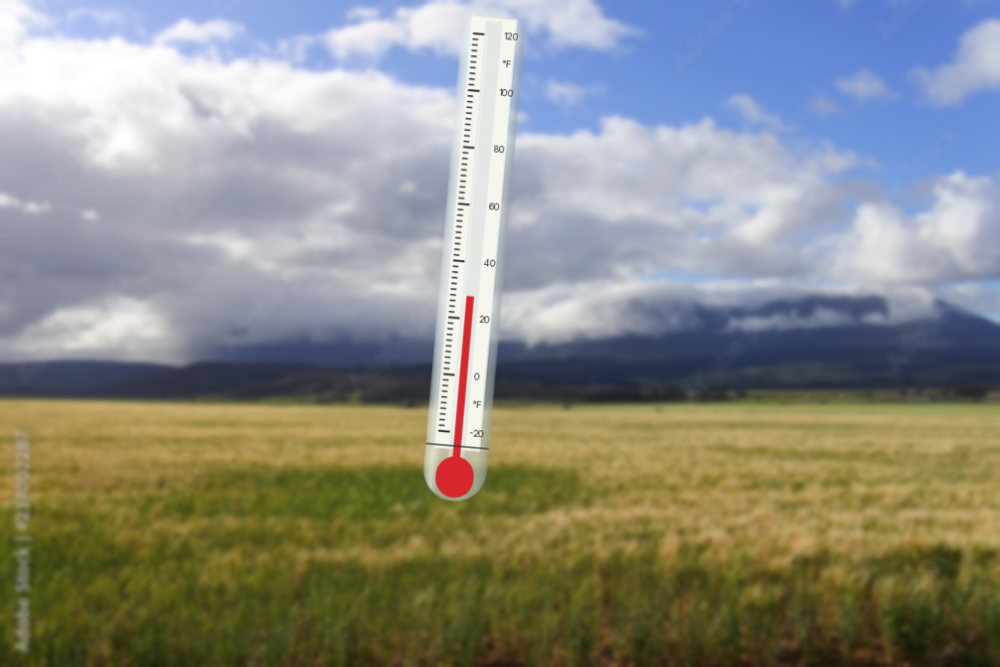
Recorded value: {"value": 28, "unit": "°F"}
